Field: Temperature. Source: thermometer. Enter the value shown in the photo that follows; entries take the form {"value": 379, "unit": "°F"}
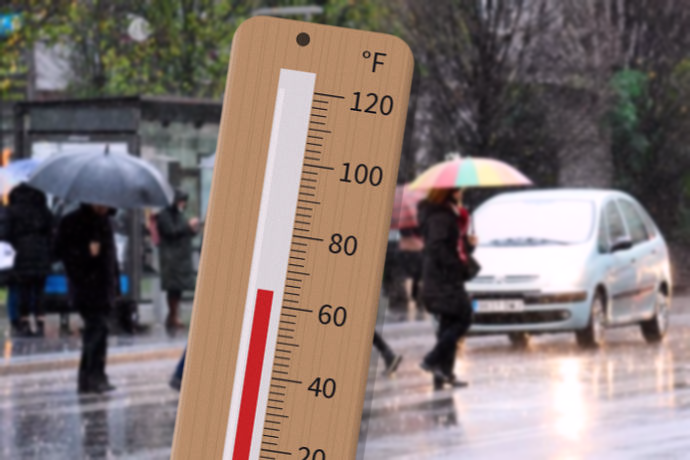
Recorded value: {"value": 64, "unit": "°F"}
